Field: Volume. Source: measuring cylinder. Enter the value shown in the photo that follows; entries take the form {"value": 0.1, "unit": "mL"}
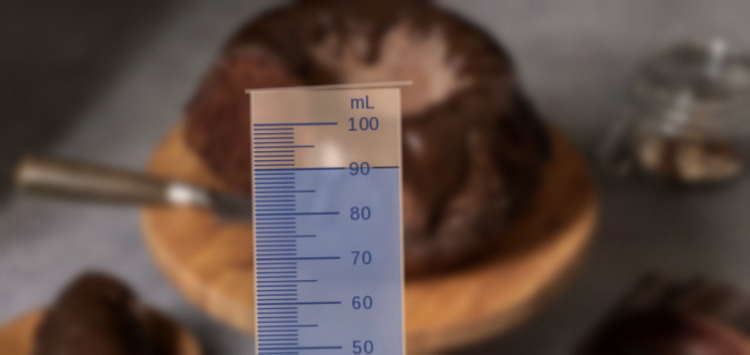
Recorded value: {"value": 90, "unit": "mL"}
